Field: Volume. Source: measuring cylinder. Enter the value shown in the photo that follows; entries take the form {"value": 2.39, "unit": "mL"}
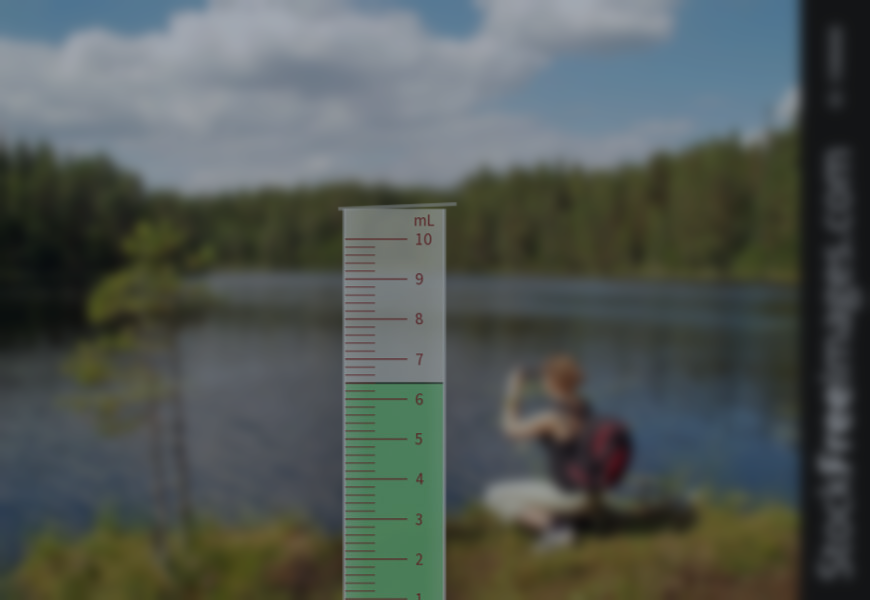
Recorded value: {"value": 6.4, "unit": "mL"}
